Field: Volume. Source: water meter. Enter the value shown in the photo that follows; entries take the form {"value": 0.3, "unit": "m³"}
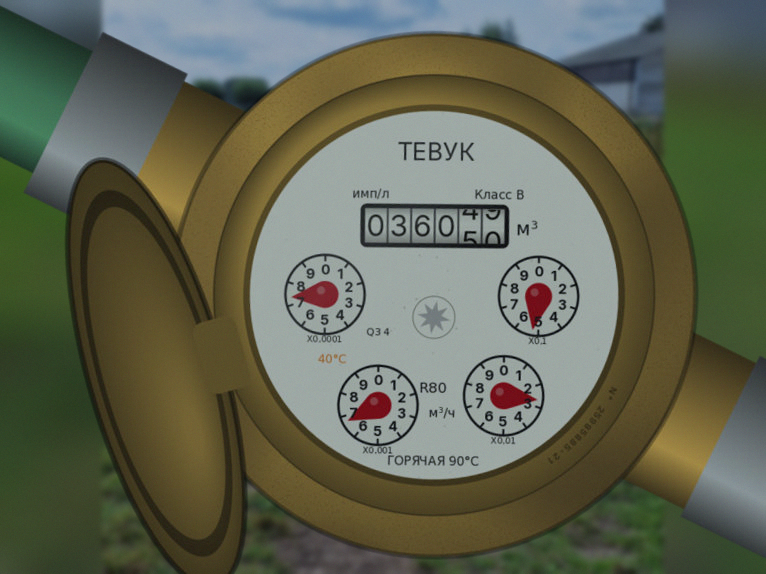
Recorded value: {"value": 36049.5267, "unit": "m³"}
